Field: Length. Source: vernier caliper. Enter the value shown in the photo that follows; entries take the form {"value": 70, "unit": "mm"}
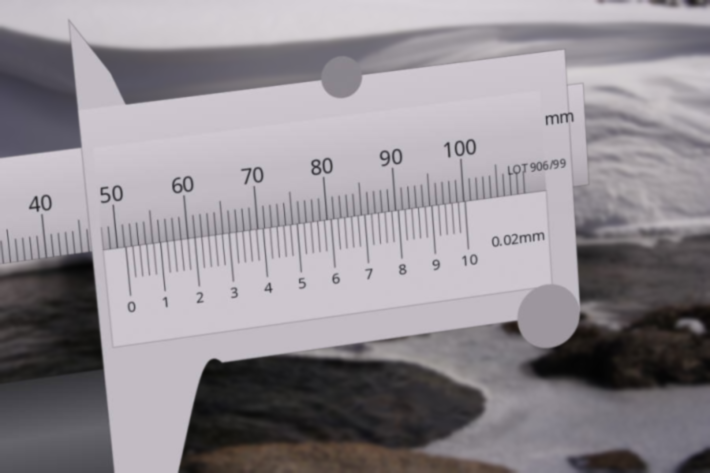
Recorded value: {"value": 51.2, "unit": "mm"}
